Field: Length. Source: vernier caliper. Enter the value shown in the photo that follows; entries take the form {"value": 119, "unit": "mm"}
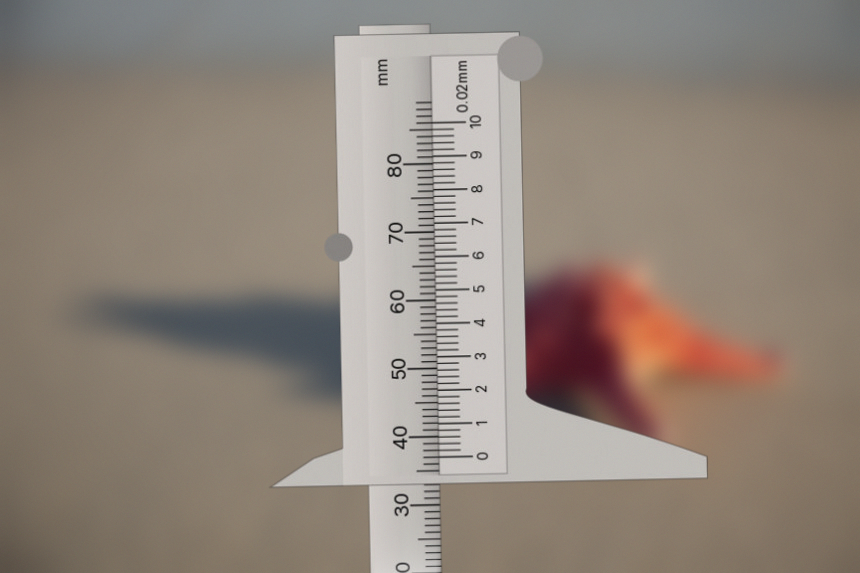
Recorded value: {"value": 37.0, "unit": "mm"}
